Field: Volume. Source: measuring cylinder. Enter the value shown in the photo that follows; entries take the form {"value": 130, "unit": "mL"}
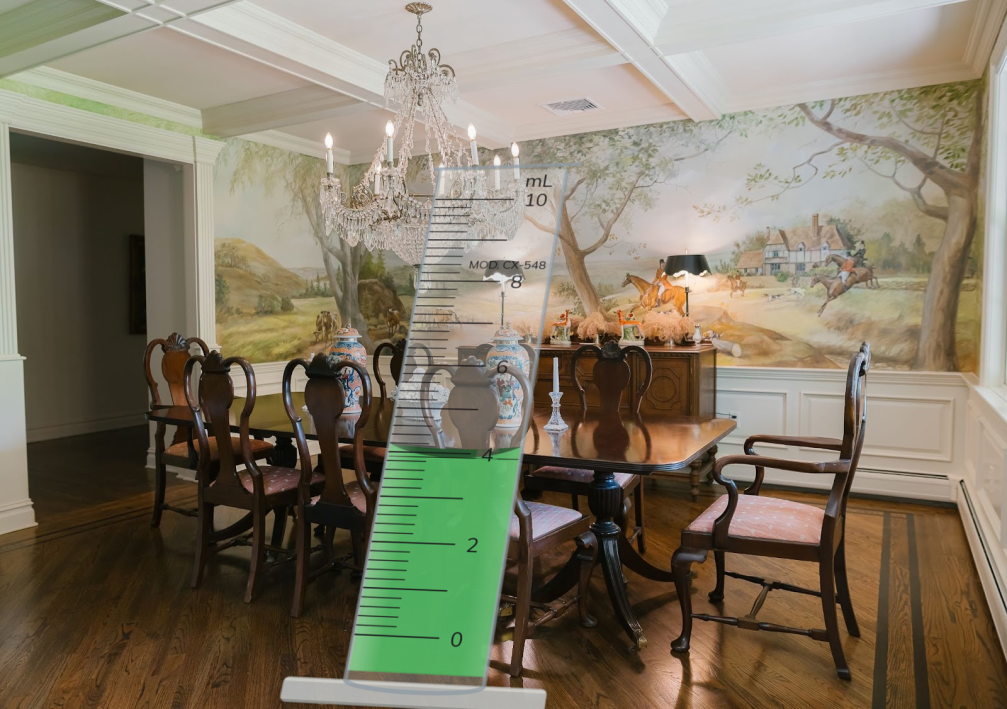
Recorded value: {"value": 3.9, "unit": "mL"}
